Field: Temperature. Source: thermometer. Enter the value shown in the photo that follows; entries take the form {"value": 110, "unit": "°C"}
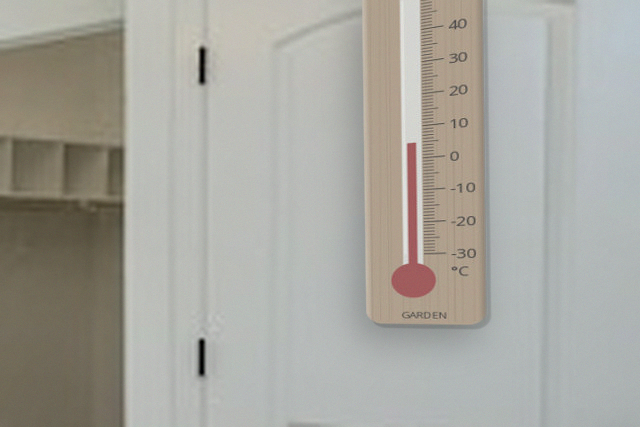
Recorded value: {"value": 5, "unit": "°C"}
